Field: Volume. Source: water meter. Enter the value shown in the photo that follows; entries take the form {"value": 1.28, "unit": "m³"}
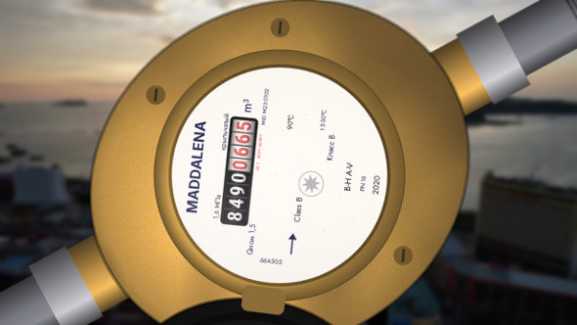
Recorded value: {"value": 8490.0665, "unit": "m³"}
